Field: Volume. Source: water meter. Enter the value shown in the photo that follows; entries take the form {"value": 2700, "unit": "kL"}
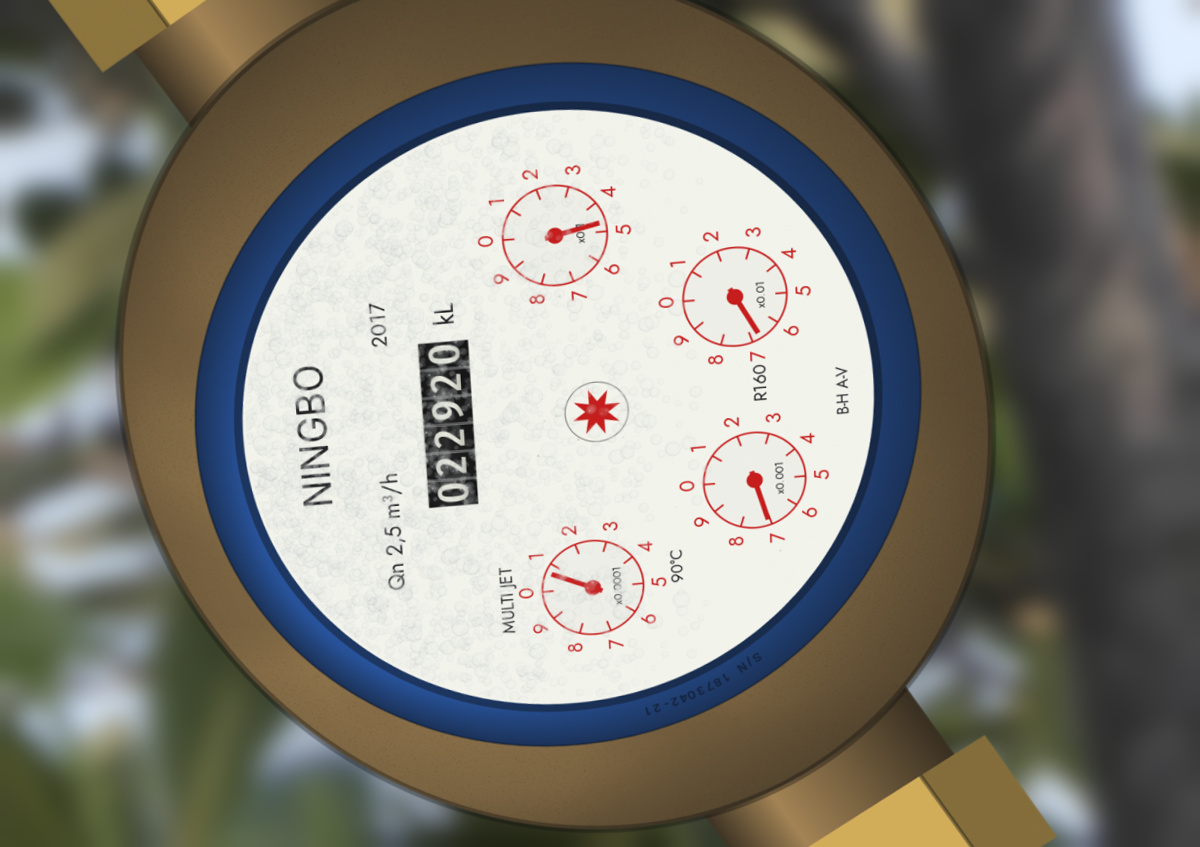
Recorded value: {"value": 22920.4670, "unit": "kL"}
